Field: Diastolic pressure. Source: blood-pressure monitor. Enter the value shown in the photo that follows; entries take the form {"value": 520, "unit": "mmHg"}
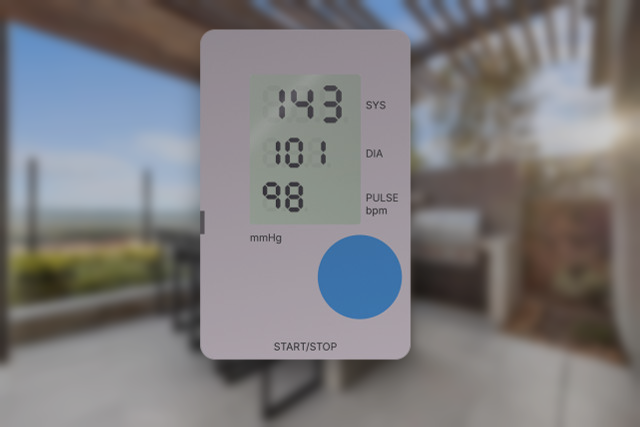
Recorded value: {"value": 101, "unit": "mmHg"}
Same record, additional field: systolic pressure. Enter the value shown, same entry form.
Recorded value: {"value": 143, "unit": "mmHg"}
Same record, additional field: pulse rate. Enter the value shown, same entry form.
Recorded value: {"value": 98, "unit": "bpm"}
